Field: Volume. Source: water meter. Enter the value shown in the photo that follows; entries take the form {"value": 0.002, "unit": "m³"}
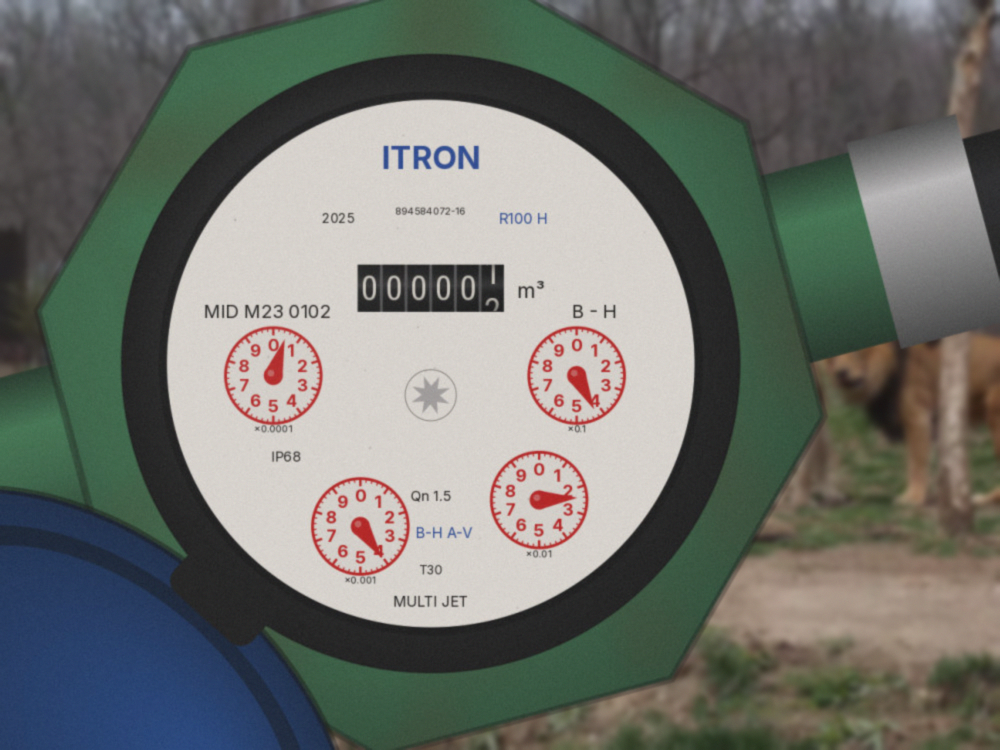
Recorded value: {"value": 1.4240, "unit": "m³"}
